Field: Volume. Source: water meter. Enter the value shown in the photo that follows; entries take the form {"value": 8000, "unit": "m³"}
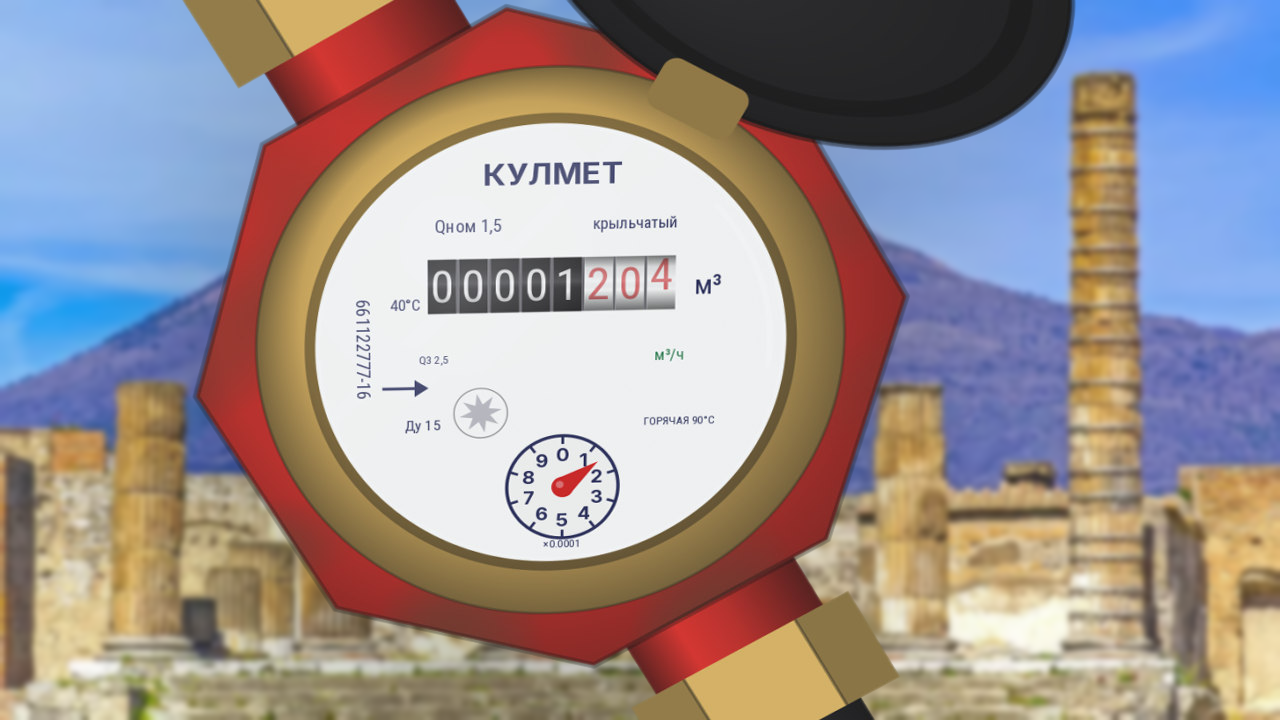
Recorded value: {"value": 1.2041, "unit": "m³"}
